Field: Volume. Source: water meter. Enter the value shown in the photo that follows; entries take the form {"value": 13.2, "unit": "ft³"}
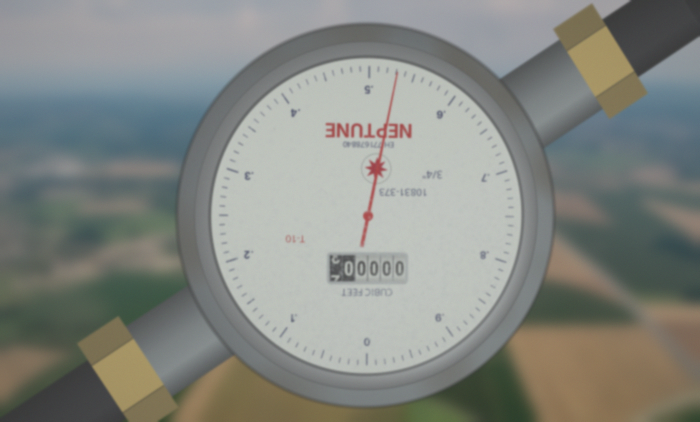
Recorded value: {"value": 2.53, "unit": "ft³"}
